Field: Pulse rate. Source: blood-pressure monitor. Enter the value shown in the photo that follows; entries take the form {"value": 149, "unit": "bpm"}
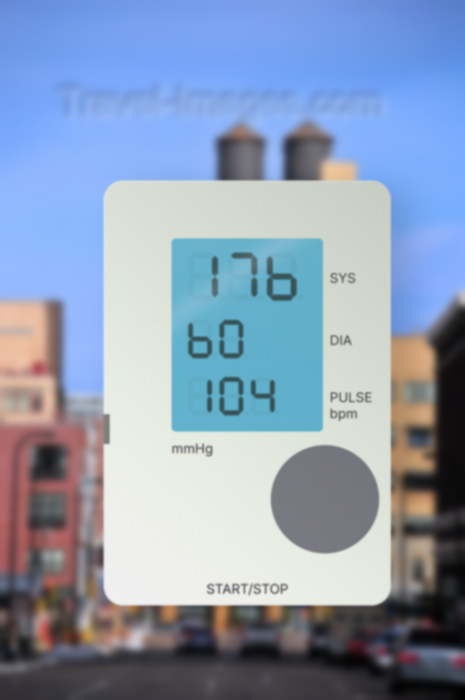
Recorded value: {"value": 104, "unit": "bpm"}
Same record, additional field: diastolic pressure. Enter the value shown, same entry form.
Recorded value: {"value": 60, "unit": "mmHg"}
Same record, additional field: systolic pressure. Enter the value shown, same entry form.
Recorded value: {"value": 176, "unit": "mmHg"}
